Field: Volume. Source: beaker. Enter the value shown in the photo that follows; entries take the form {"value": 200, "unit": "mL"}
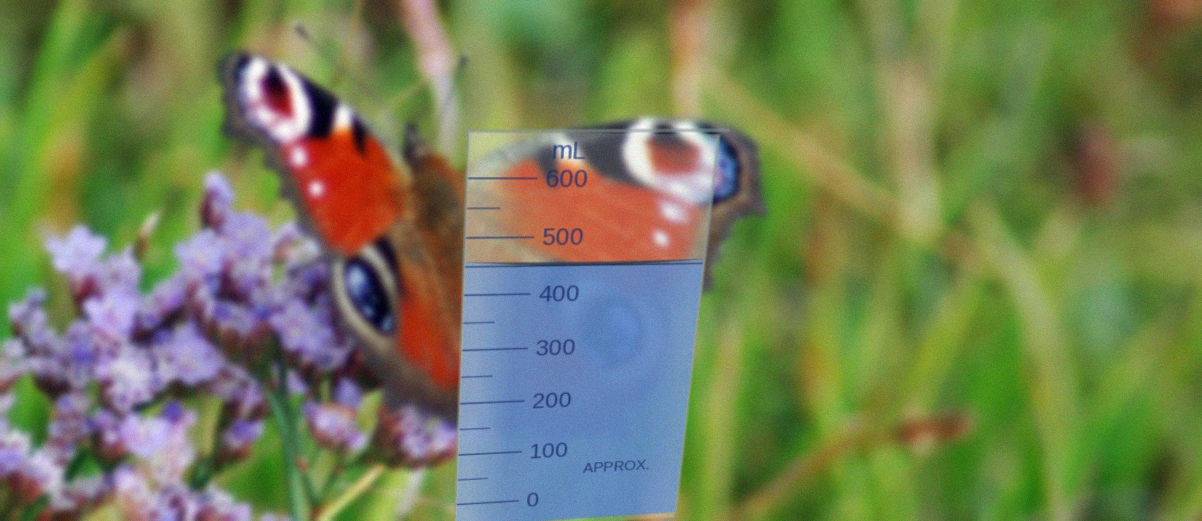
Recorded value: {"value": 450, "unit": "mL"}
